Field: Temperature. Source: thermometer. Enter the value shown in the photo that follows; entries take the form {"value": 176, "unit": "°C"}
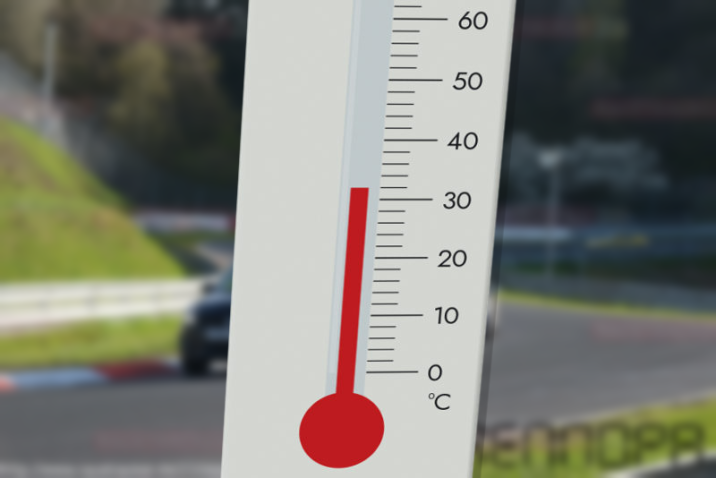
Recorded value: {"value": 32, "unit": "°C"}
